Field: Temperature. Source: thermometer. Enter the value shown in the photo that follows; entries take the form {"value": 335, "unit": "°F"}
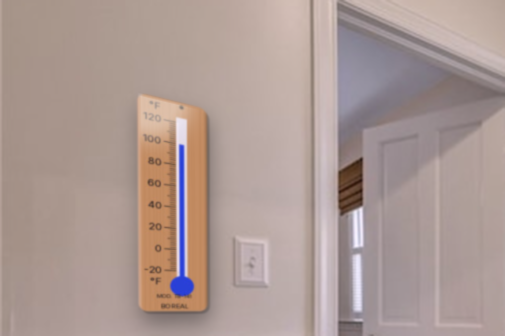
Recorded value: {"value": 100, "unit": "°F"}
